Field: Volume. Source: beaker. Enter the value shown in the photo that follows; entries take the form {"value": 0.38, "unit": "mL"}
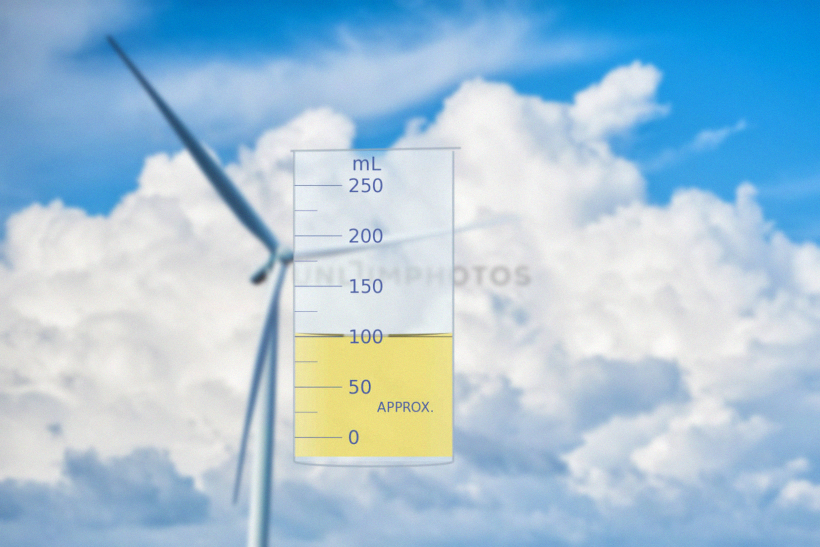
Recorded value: {"value": 100, "unit": "mL"}
